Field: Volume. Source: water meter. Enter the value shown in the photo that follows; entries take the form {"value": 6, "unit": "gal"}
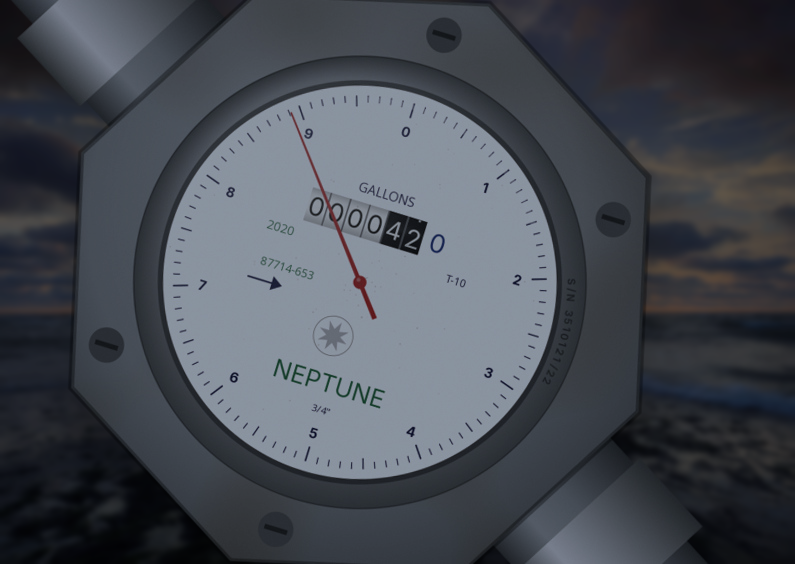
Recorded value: {"value": 418.9, "unit": "gal"}
